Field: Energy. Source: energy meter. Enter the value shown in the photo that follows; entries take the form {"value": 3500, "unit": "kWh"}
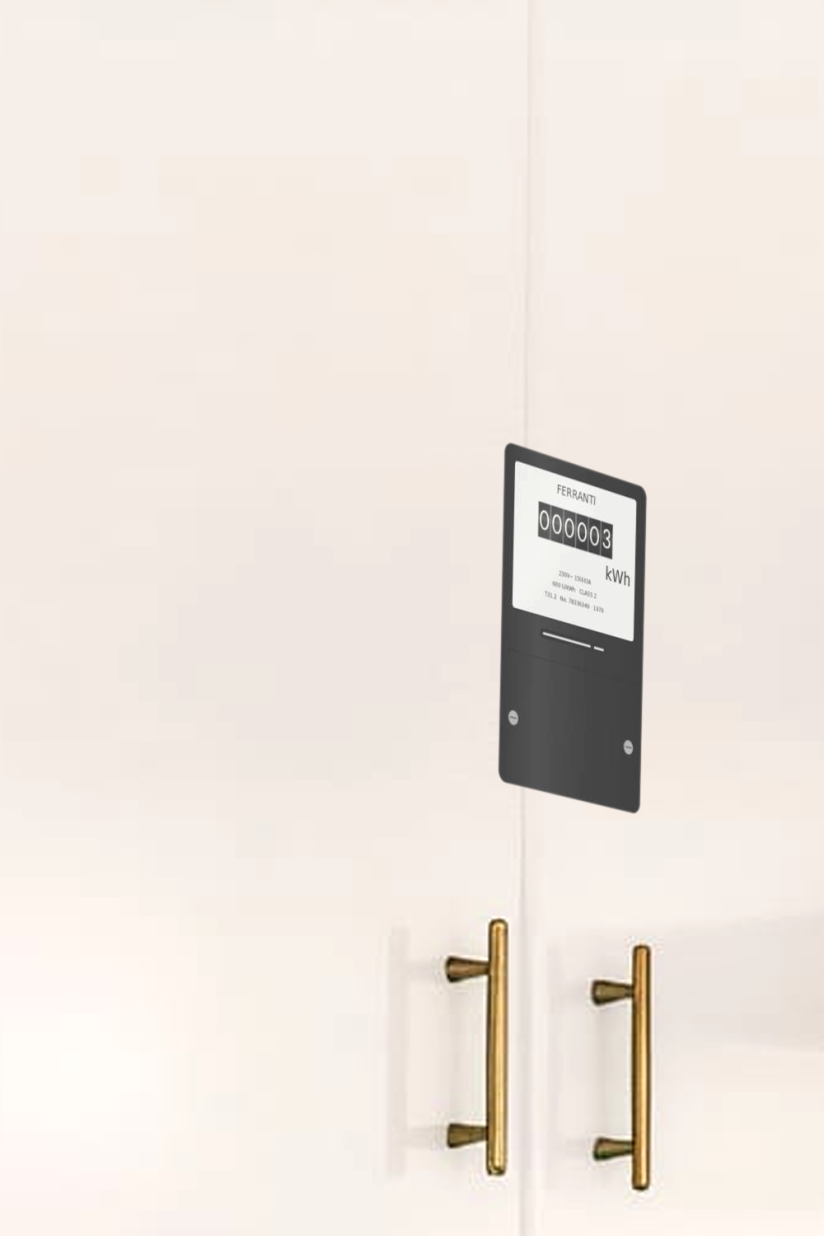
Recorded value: {"value": 3, "unit": "kWh"}
